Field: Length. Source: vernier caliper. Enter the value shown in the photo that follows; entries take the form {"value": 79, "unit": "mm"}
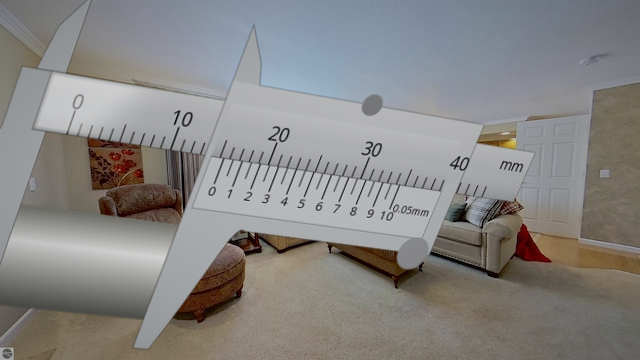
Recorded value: {"value": 15.4, "unit": "mm"}
